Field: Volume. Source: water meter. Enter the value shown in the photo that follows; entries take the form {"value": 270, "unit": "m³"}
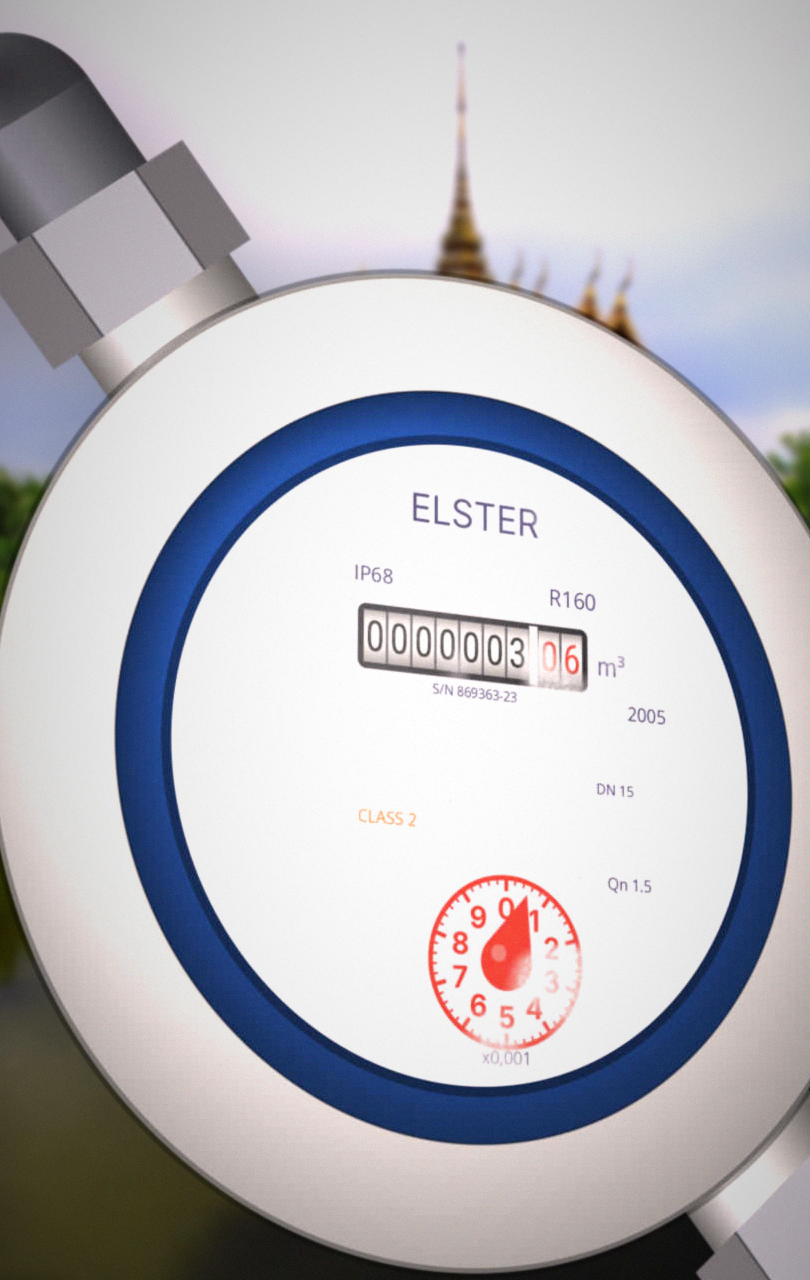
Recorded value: {"value": 3.060, "unit": "m³"}
